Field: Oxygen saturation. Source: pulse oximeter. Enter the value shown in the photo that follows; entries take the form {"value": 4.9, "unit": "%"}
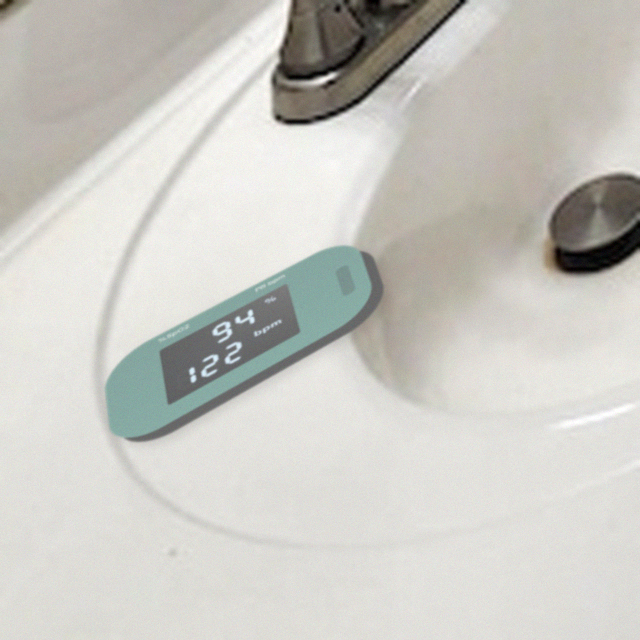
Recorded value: {"value": 94, "unit": "%"}
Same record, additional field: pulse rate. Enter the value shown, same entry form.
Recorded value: {"value": 122, "unit": "bpm"}
